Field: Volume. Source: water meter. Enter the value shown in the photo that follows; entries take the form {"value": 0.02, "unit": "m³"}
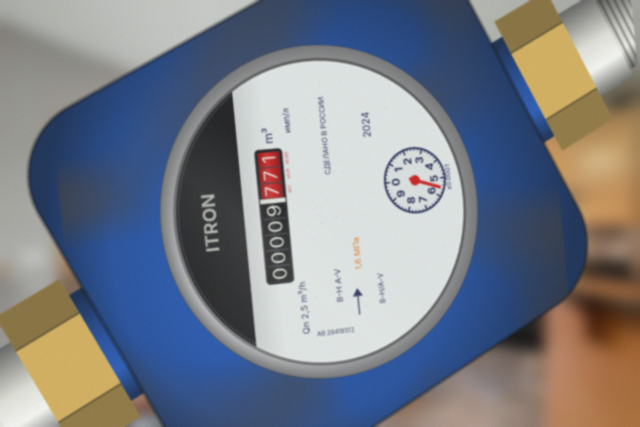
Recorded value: {"value": 9.7715, "unit": "m³"}
